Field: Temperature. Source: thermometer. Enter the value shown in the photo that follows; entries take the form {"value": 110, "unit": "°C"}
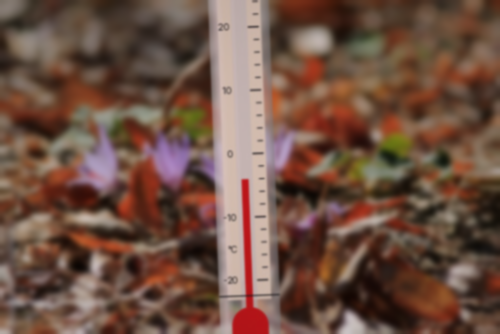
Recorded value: {"value": -4, "unit": "°C"}
